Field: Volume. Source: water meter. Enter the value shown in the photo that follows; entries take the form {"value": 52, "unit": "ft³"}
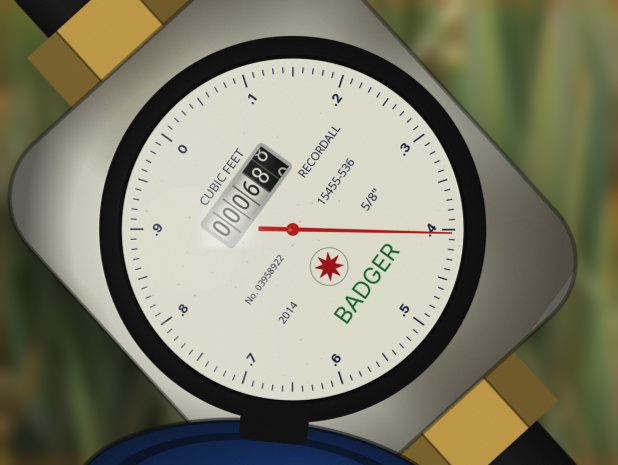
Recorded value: {"value": 688.40, "unit": "ft³"}
